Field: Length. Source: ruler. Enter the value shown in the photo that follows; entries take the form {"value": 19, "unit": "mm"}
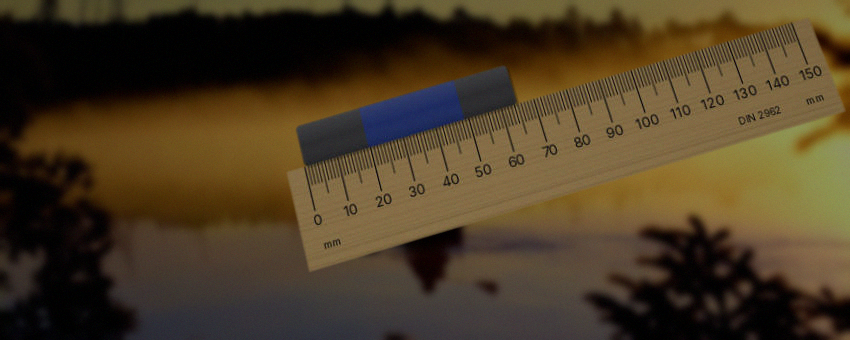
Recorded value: {"value": 65, "unit": "mm"}
